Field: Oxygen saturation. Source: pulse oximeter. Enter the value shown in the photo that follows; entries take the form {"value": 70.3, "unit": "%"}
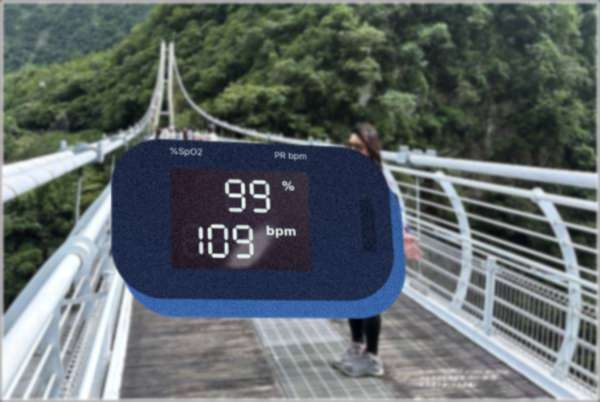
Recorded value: {"value": 99, "unit": "%"}
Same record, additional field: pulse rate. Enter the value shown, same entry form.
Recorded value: {"value": 109, "unit": "bpm"}
